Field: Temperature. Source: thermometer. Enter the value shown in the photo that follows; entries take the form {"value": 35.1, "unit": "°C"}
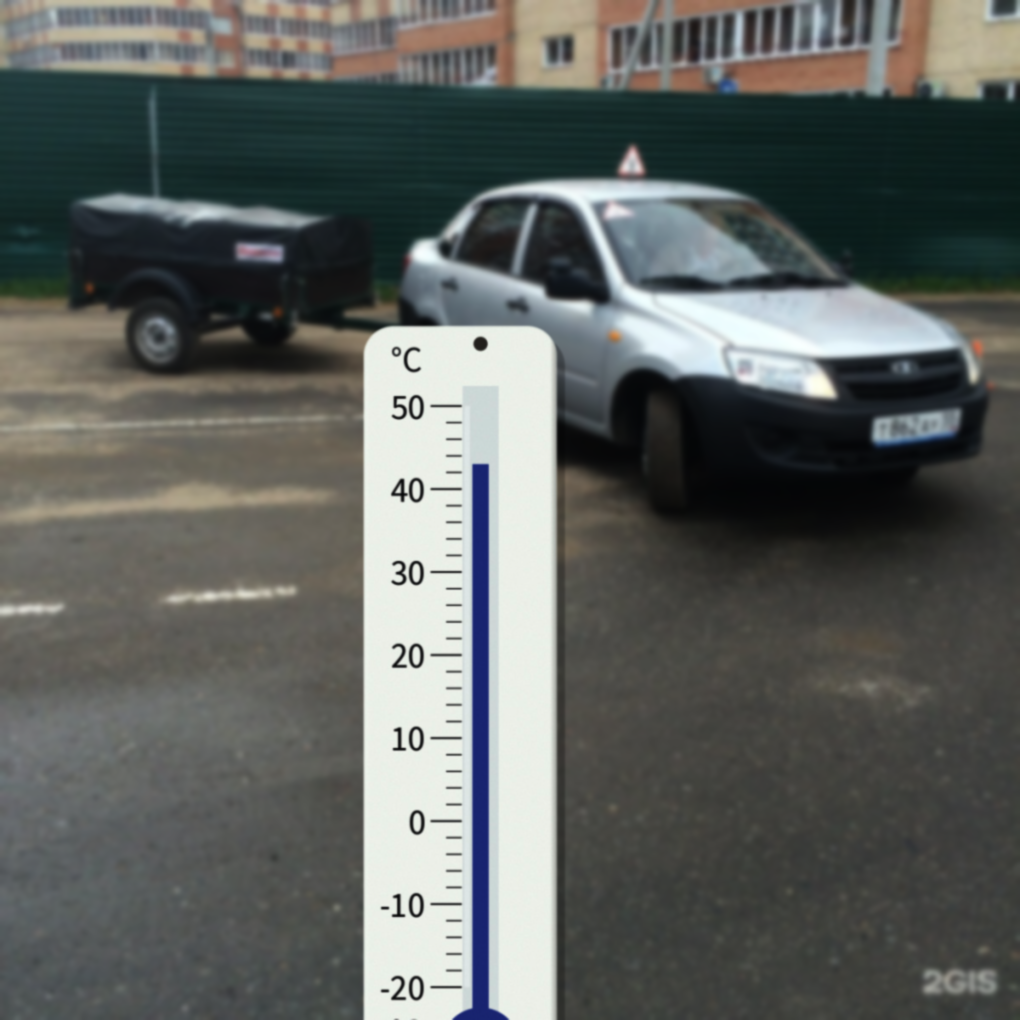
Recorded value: {"value": 43, "unit": "°C"}
